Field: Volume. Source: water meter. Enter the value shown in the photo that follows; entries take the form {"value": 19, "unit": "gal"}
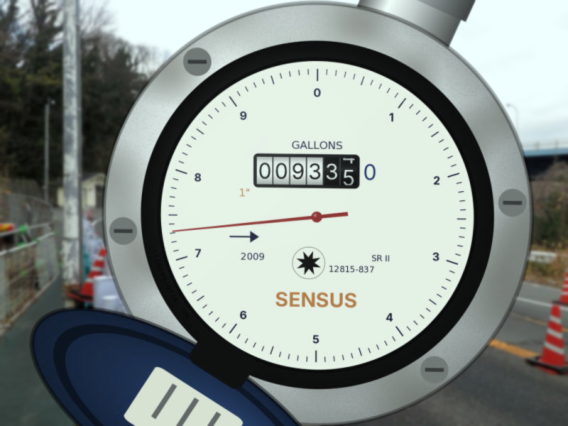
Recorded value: {"value": 93347.3, "unit": "gal"}
